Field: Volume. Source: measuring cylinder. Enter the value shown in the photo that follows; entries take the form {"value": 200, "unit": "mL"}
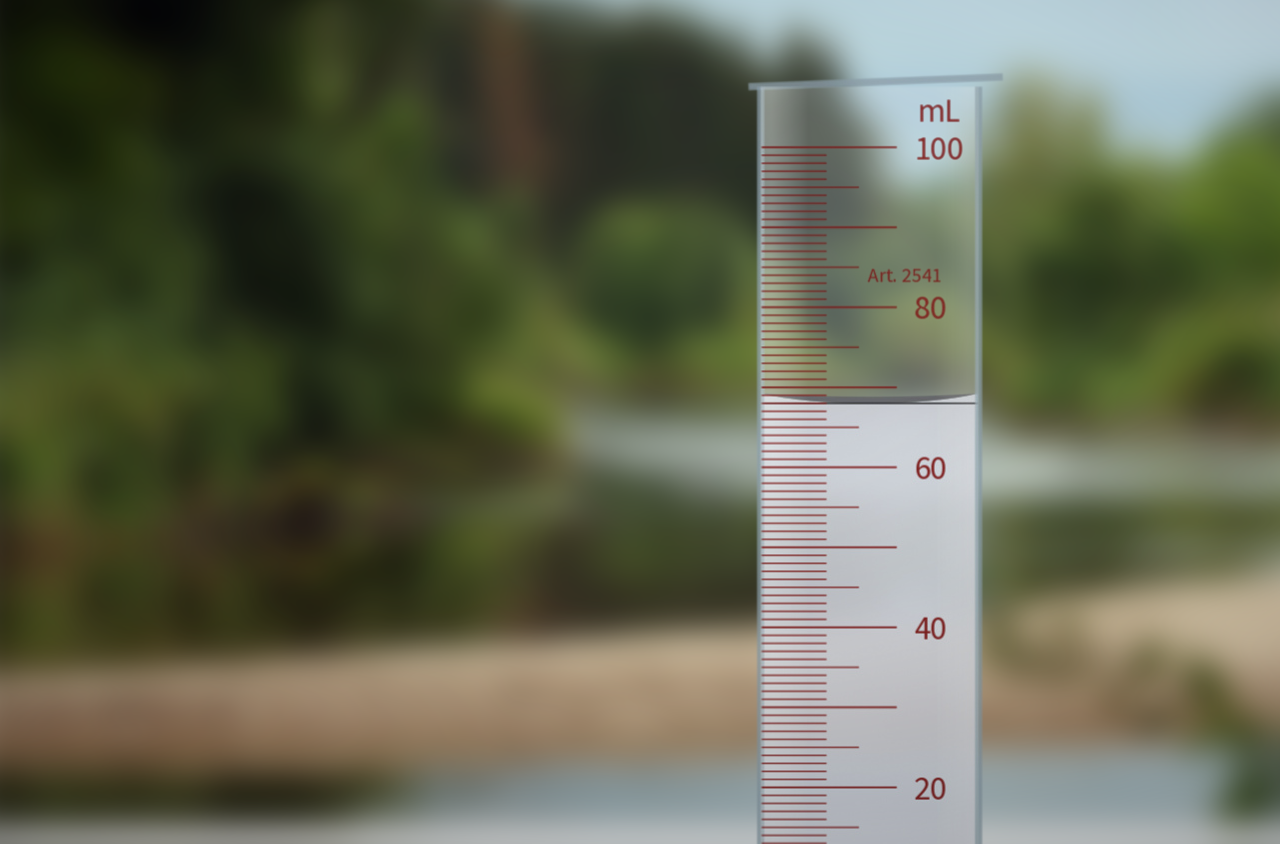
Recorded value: {"value": 68, "unit": "mL"}
